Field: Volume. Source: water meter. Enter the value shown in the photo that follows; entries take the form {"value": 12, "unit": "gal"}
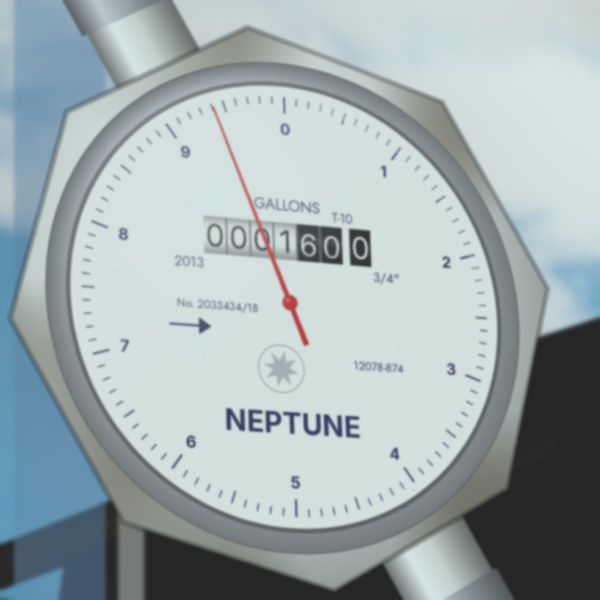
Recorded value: {"value": 1599.4, "unit": "gal"}
